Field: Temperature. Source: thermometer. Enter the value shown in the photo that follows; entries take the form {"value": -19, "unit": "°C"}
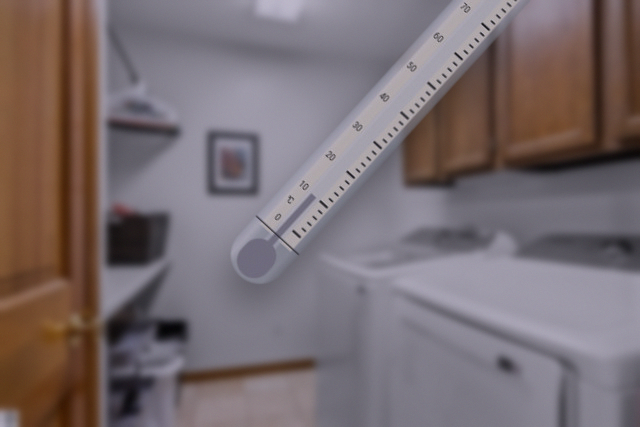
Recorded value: {"value": 10, "unit": "°C"}
